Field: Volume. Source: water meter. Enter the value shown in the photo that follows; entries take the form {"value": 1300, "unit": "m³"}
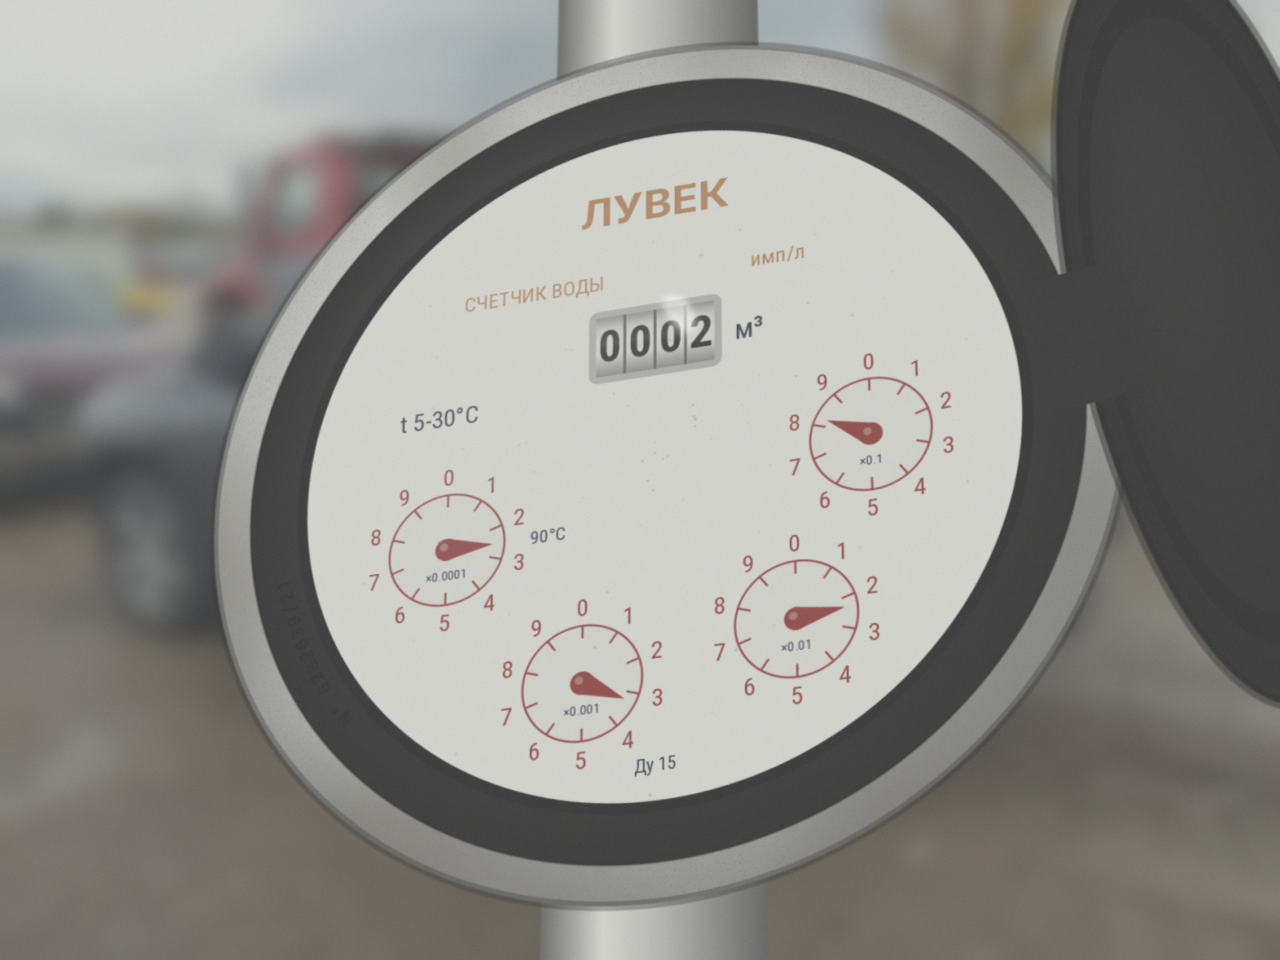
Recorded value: {"value": 2.8232, "unit": "m³"}
